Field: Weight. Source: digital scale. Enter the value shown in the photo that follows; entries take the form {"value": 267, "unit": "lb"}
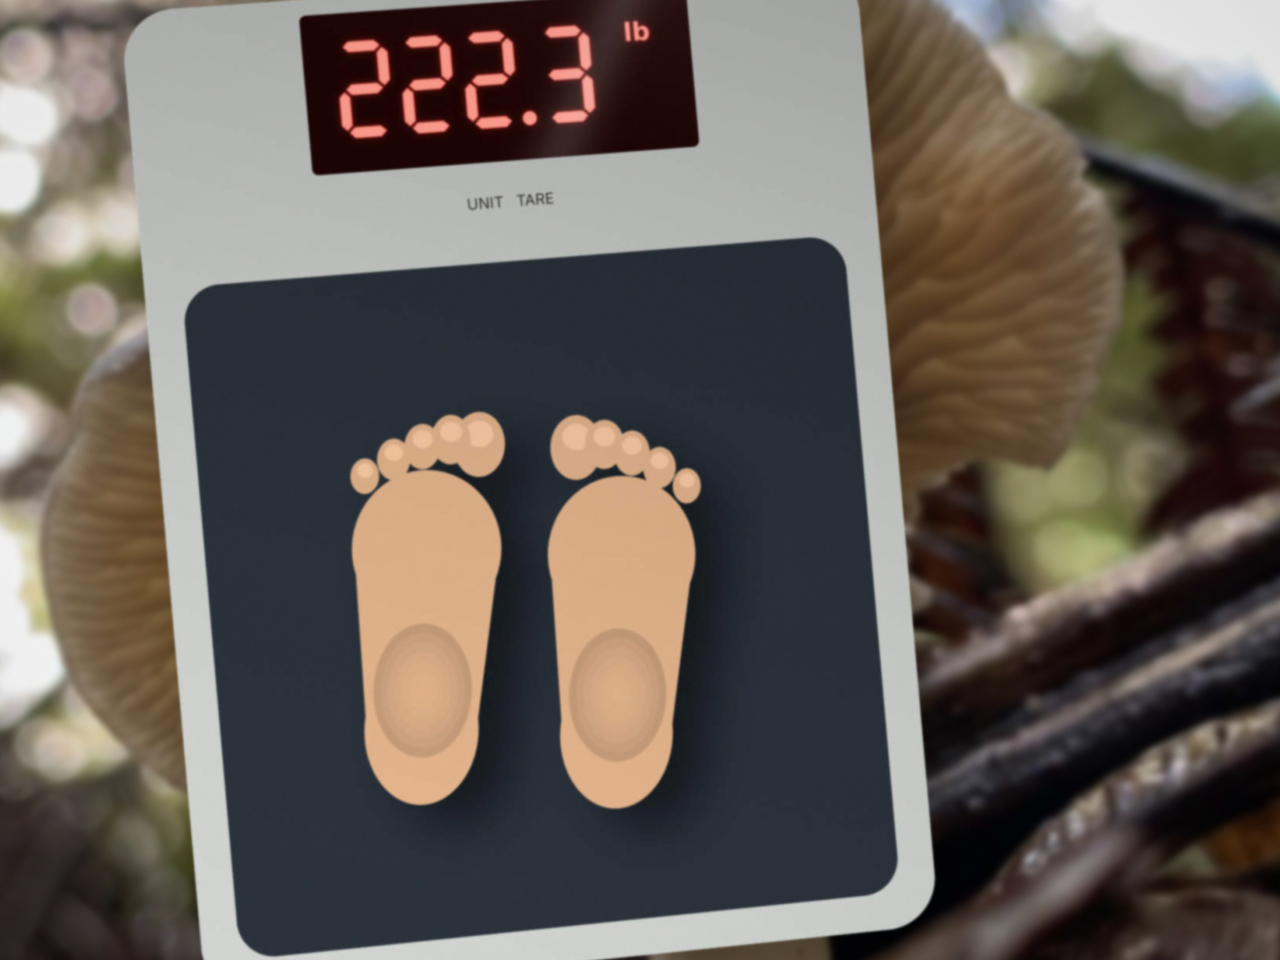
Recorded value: {"value": 222.3, "unit": "lb"}
